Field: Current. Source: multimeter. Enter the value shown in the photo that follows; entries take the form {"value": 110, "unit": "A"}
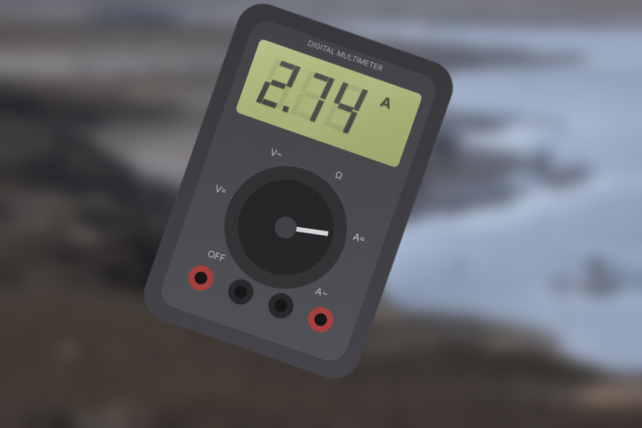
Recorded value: {"value": 2.74, "unit": "A"}
